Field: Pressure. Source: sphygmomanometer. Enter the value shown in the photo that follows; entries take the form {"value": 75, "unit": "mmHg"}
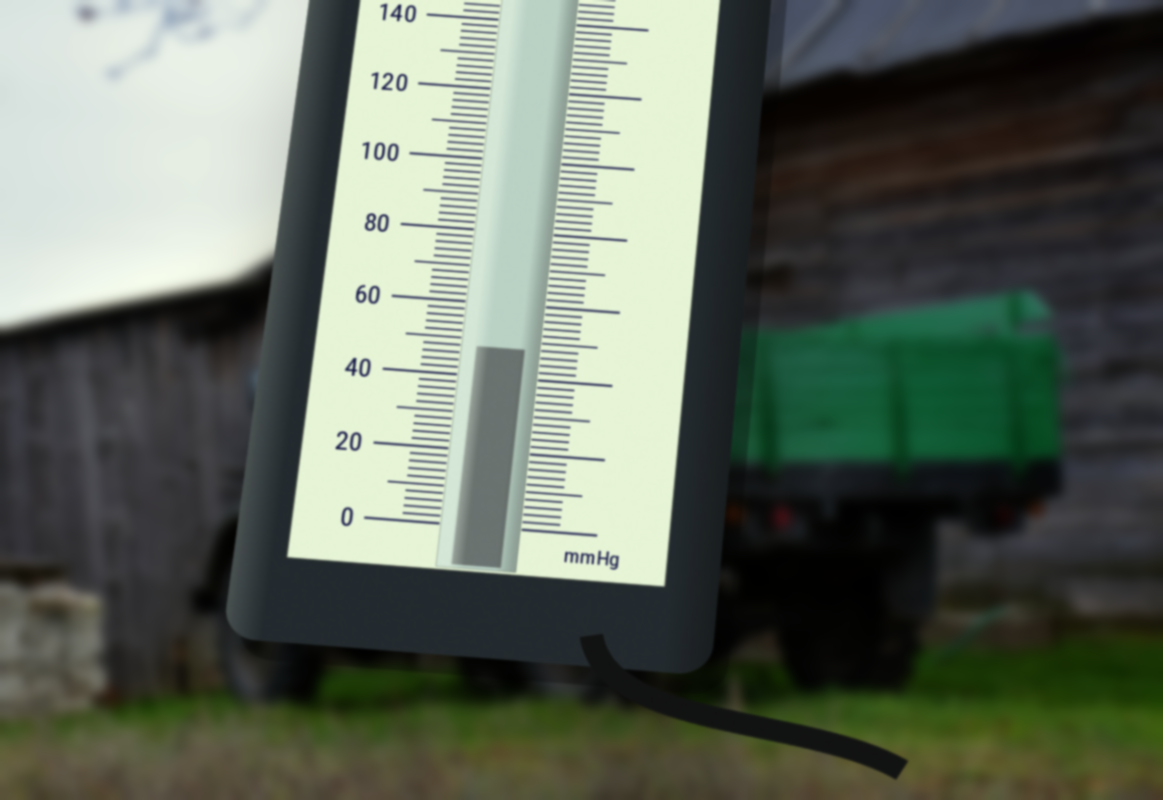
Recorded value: {"value": 48, "unit": "mmHg"}
